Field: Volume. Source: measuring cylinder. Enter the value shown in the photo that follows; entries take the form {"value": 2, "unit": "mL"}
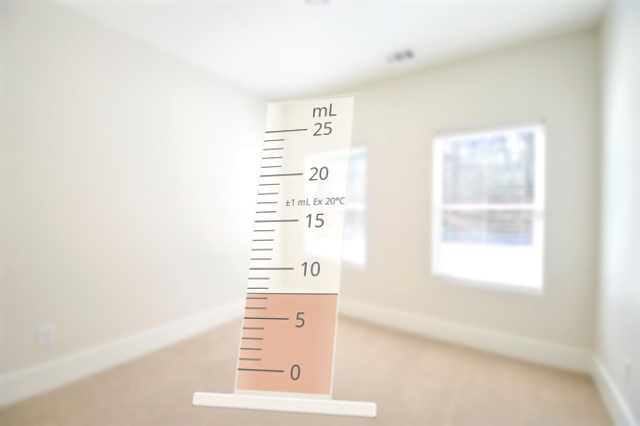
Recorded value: {"value": 7.5, "unit": "mL"}
